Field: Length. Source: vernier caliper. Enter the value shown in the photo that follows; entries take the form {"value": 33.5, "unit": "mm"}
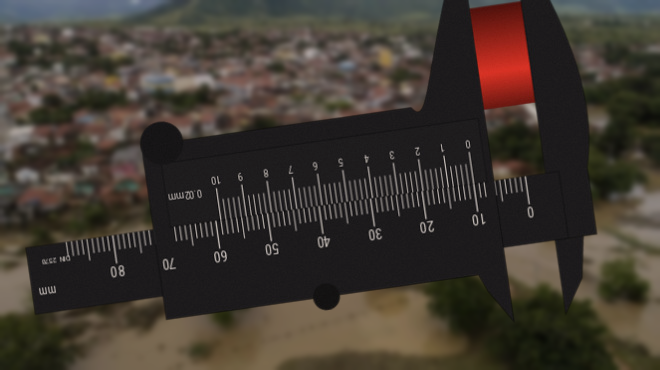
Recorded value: {"value": 10.0, "unit": "mm"}
